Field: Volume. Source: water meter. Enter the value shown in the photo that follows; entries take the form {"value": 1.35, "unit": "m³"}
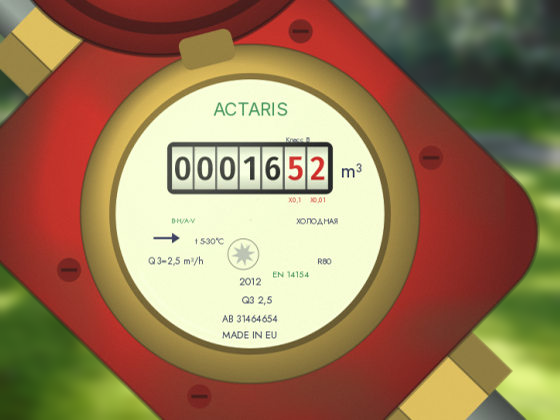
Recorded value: {"value": 16.52, "unit": "m³"}
